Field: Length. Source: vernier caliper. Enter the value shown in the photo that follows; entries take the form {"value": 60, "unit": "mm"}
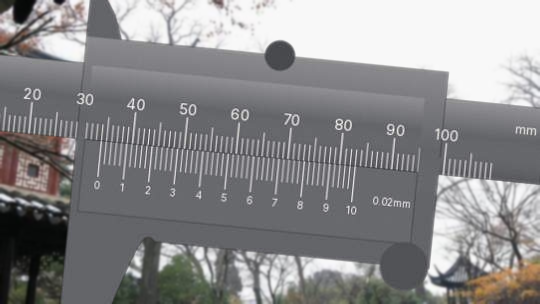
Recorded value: {"value": 34.0, "unit": "mm"}
